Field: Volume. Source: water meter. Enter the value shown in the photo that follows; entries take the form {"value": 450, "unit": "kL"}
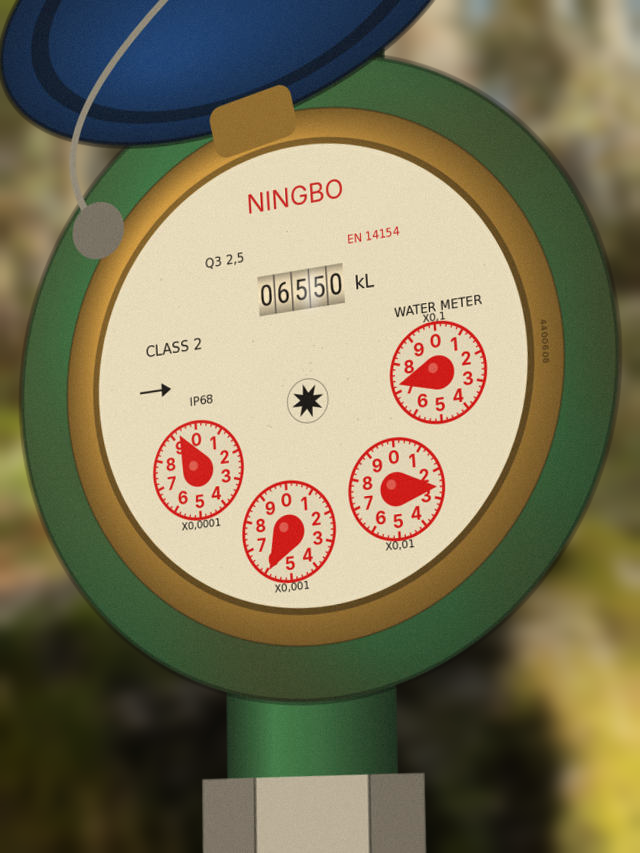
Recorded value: {"value": 6550.7259, "unit": "kL"}
